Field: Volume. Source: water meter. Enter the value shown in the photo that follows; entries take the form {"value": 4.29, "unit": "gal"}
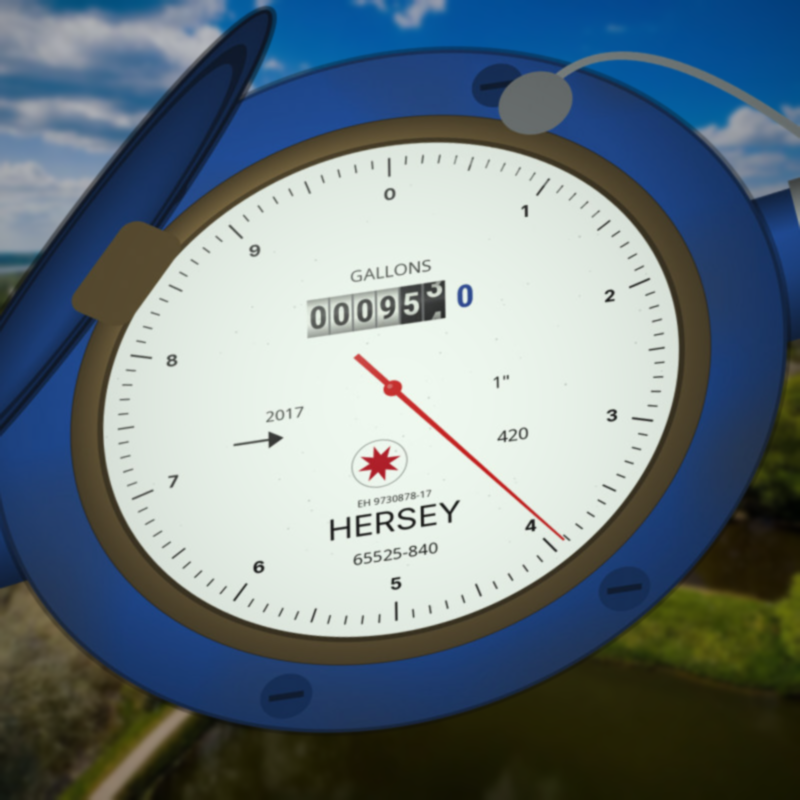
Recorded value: {"value": 9533.9, "unit": "gal"}
